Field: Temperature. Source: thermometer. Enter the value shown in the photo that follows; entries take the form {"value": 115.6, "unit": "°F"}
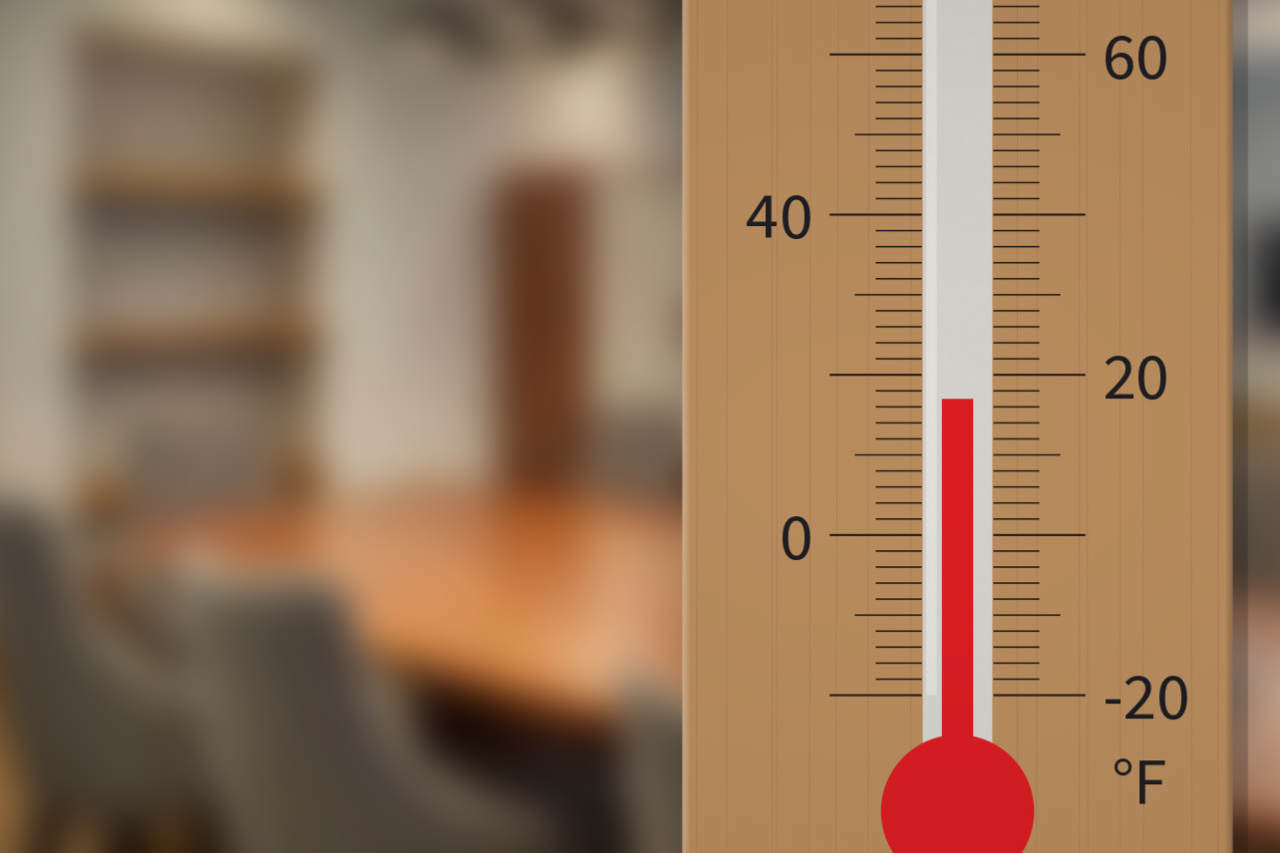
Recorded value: {"value": 17, "unit": "°F"}
